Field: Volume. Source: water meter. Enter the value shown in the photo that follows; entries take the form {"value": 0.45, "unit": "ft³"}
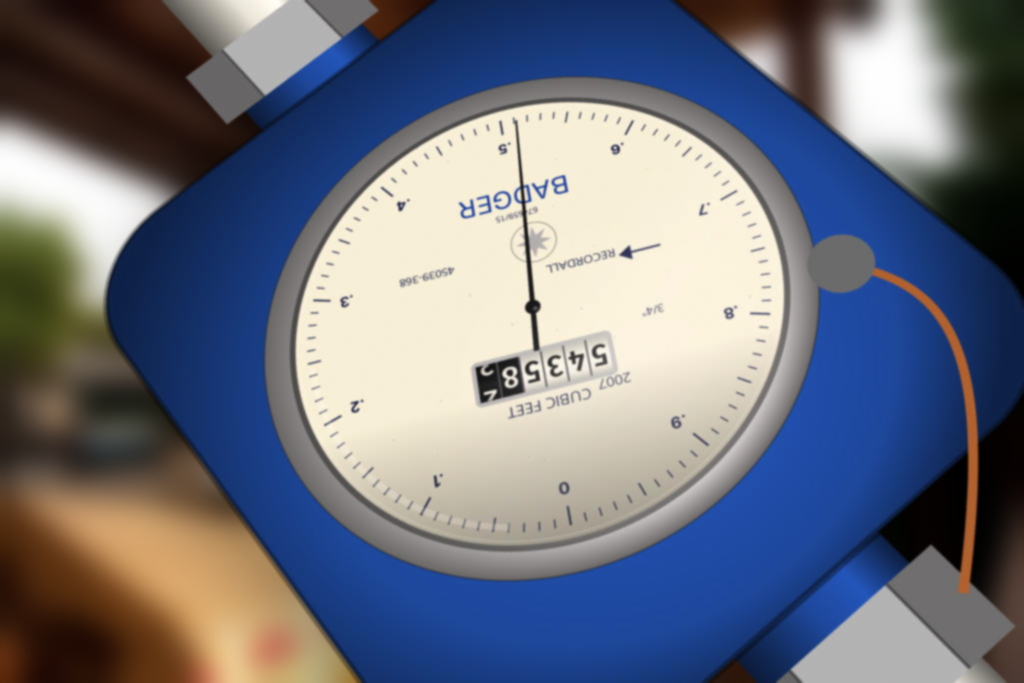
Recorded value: {"value": 543582.51, "unit": "ft³"}
